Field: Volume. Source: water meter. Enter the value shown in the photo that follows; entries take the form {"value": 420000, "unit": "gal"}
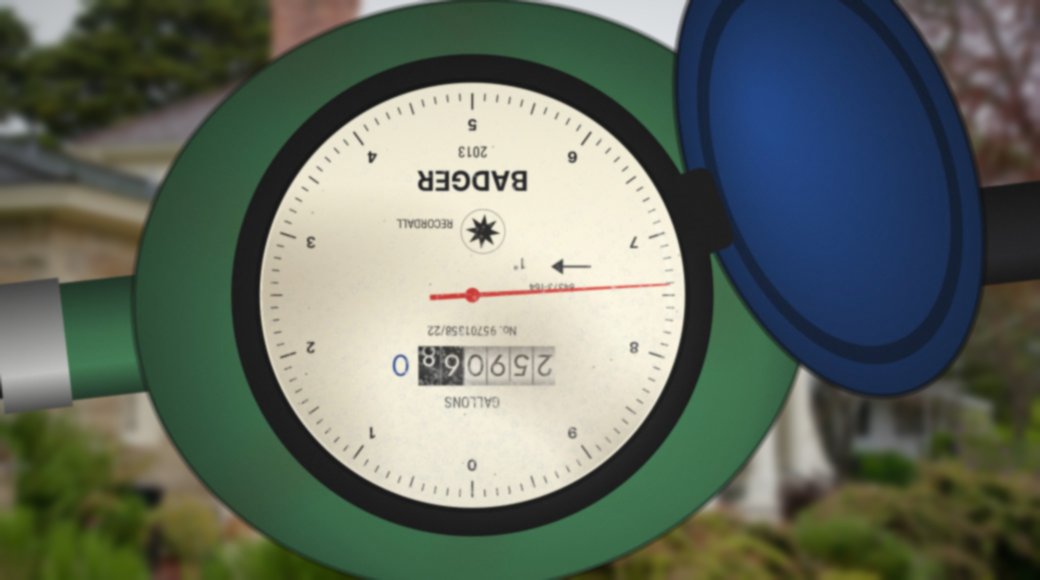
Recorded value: {"value": 2590677.4, "unit": "gal"}
